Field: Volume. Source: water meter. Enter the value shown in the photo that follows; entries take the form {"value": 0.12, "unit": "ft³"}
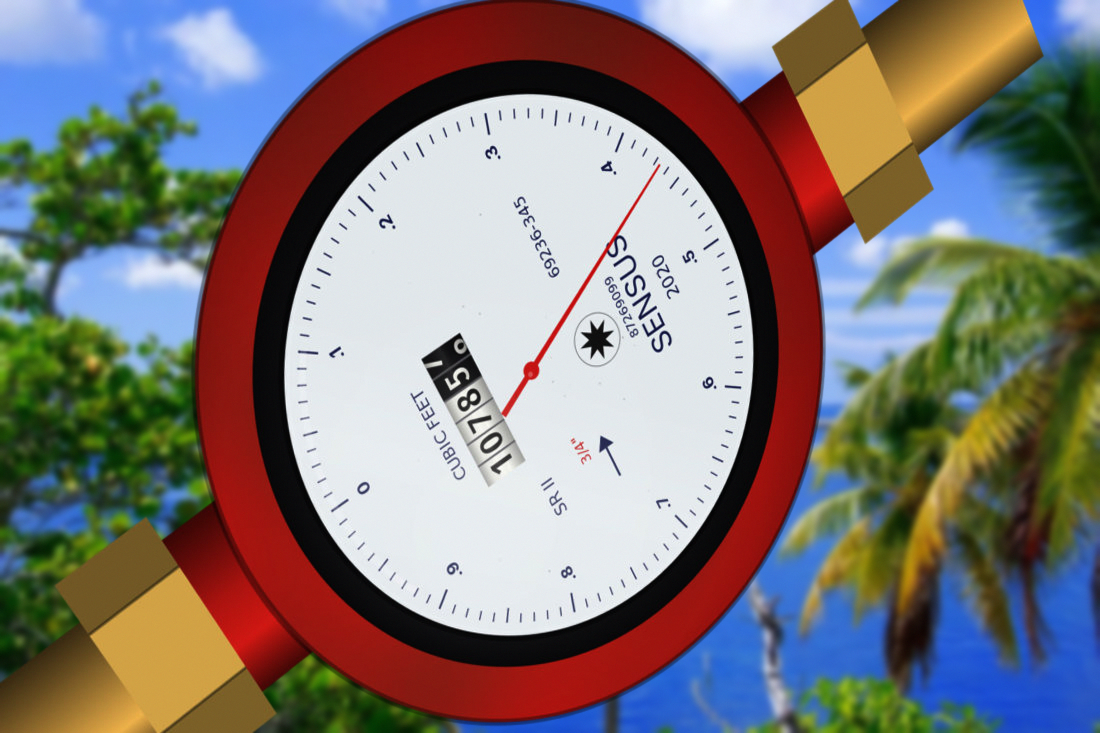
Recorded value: {"value": 107857.43, "unit": "ft³"}
